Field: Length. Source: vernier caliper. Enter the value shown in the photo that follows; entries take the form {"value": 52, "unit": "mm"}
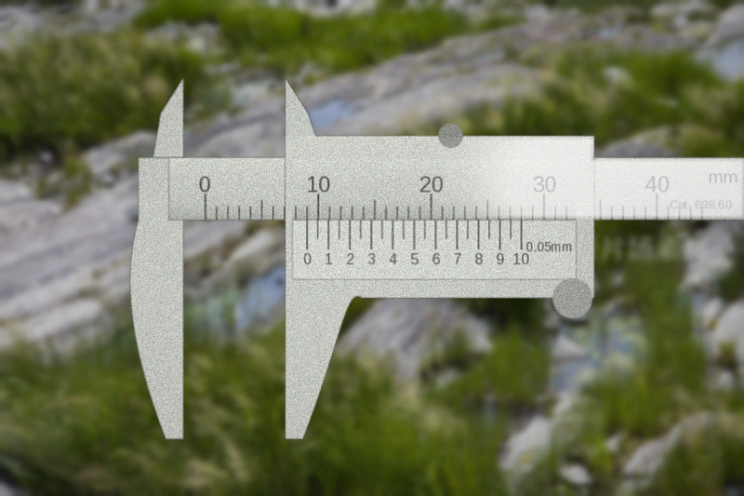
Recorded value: {"value": 9.0, "unit": "mm"}
